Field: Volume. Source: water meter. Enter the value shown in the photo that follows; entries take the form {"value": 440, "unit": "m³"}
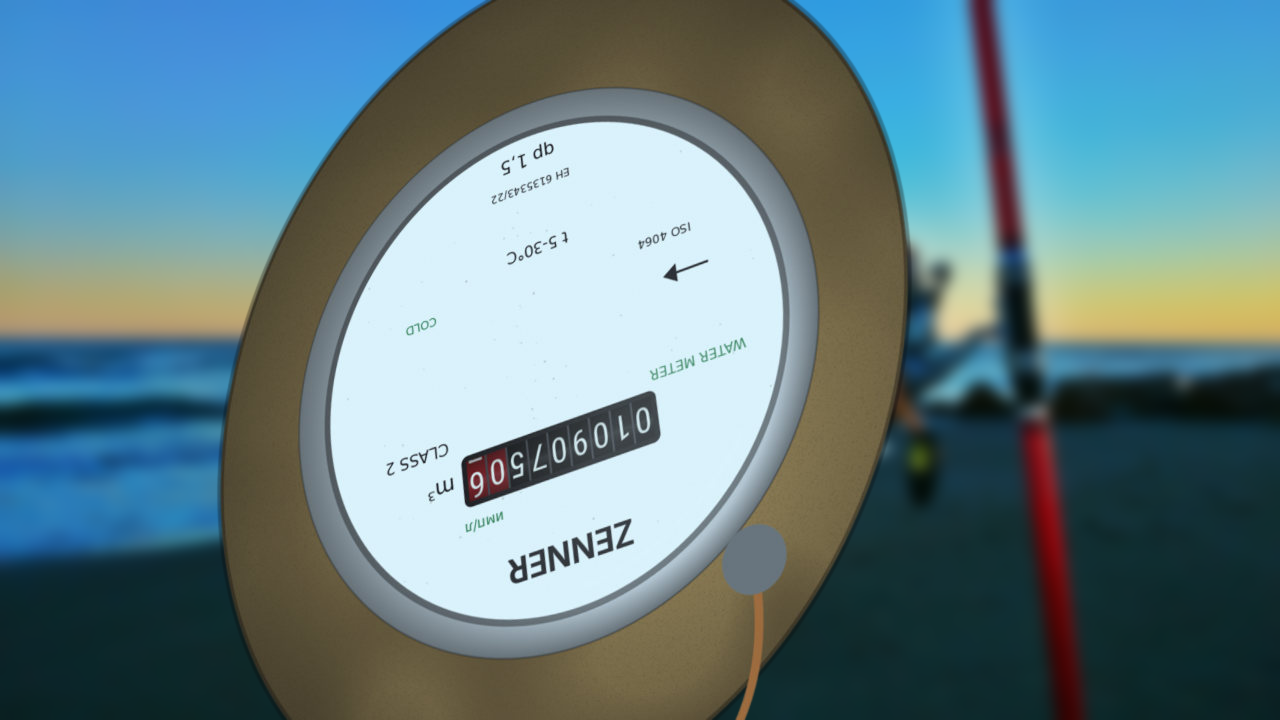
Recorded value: {"value": 109075.06, "unit": "m³"}
